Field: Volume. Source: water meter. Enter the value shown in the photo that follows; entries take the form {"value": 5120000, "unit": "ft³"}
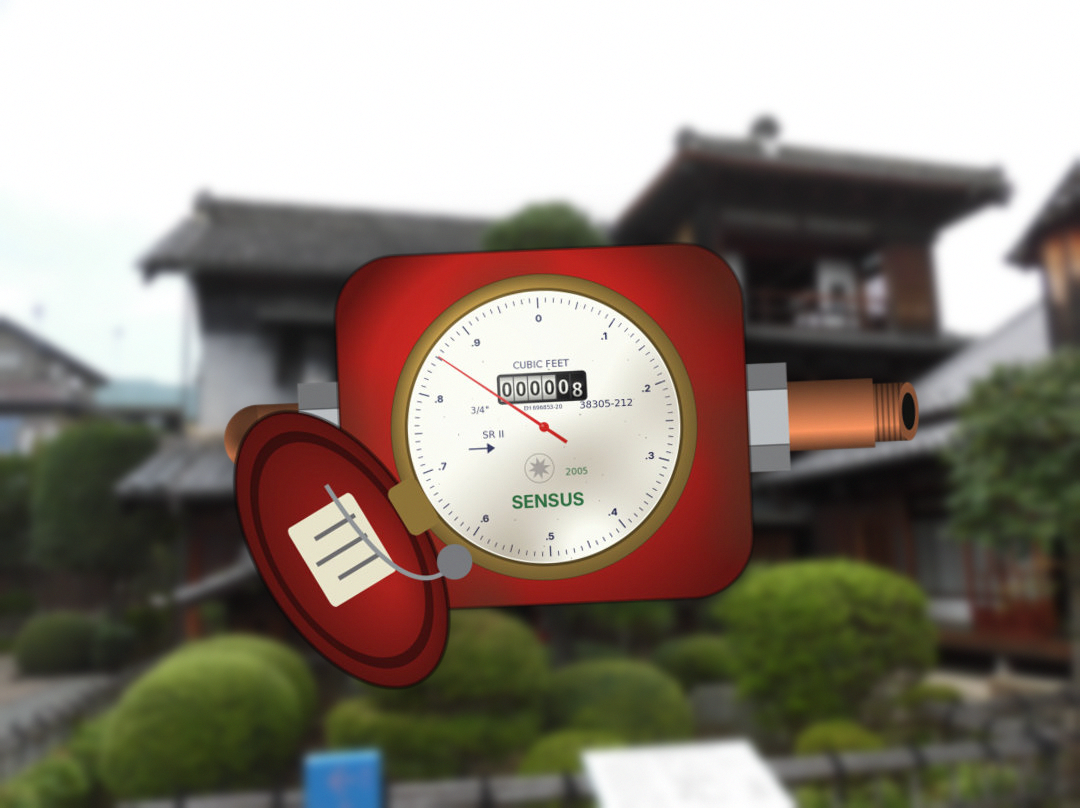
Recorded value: {"value": 7.85, "unit": "ft³"}
